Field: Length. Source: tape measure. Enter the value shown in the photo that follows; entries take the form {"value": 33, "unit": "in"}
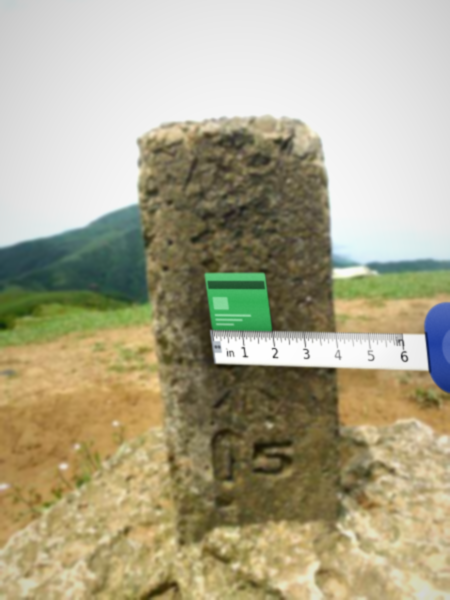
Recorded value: {"value": 2, "unit": "in"}
